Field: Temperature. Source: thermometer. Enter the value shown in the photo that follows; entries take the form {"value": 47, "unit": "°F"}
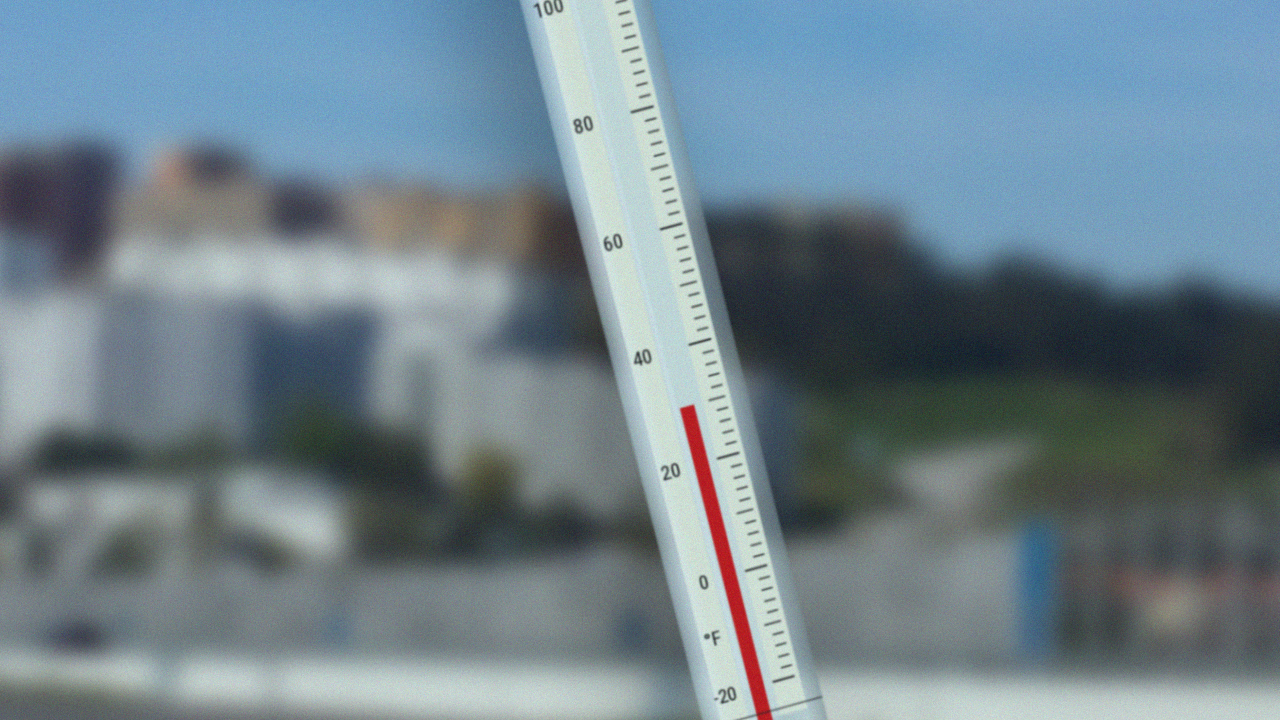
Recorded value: {"value": 30, "unit": "°F"}
